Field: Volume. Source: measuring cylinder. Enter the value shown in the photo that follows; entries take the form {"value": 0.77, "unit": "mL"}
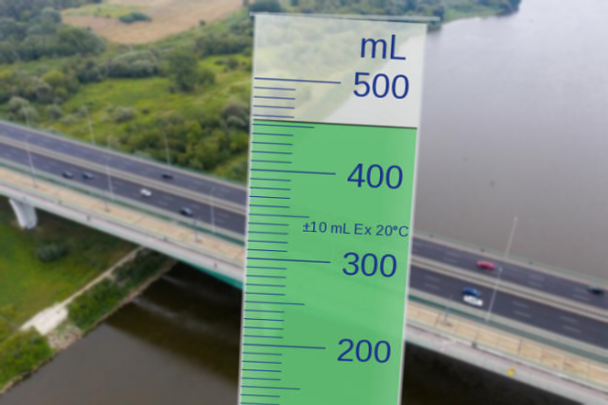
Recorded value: {"value": 455, "unit": "mL"}
